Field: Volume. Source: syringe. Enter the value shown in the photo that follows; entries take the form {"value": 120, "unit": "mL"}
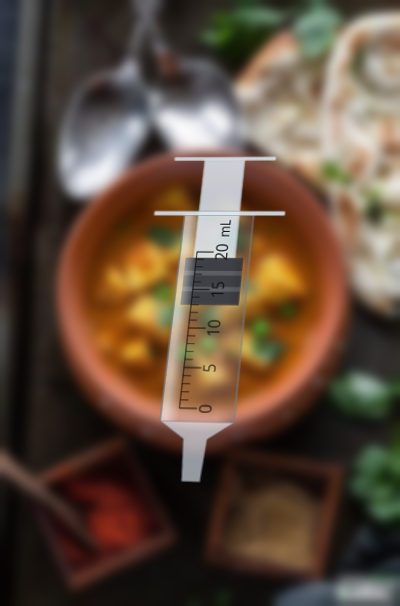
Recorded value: {"value": 13, "unit": "mL"}
